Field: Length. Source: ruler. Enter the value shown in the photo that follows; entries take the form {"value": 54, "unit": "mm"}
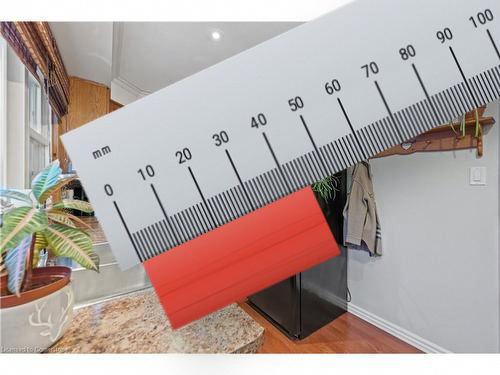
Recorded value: {"value": 45, "unit": "mm"}
